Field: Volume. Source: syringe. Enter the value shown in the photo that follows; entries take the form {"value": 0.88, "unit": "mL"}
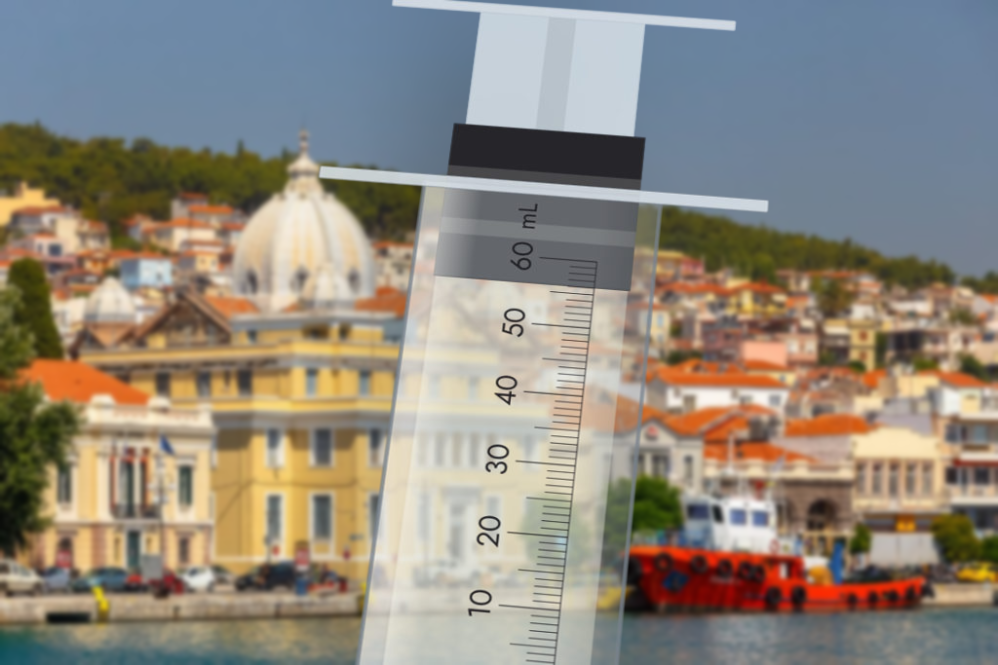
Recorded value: {"value": 56, "unit": "mL"}
